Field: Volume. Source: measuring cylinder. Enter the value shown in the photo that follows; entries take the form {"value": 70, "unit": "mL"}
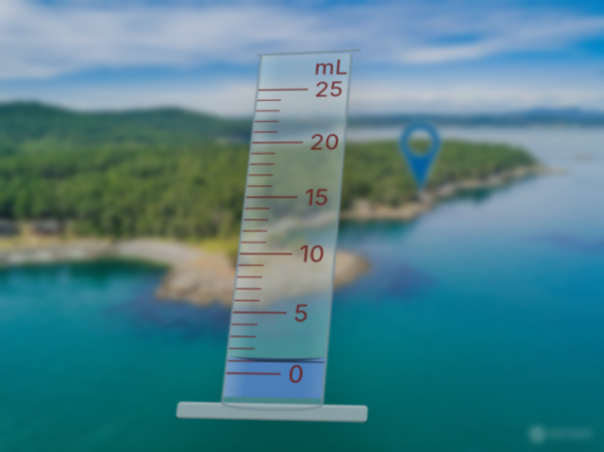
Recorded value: {"value": 1, "unit": "mL"}
